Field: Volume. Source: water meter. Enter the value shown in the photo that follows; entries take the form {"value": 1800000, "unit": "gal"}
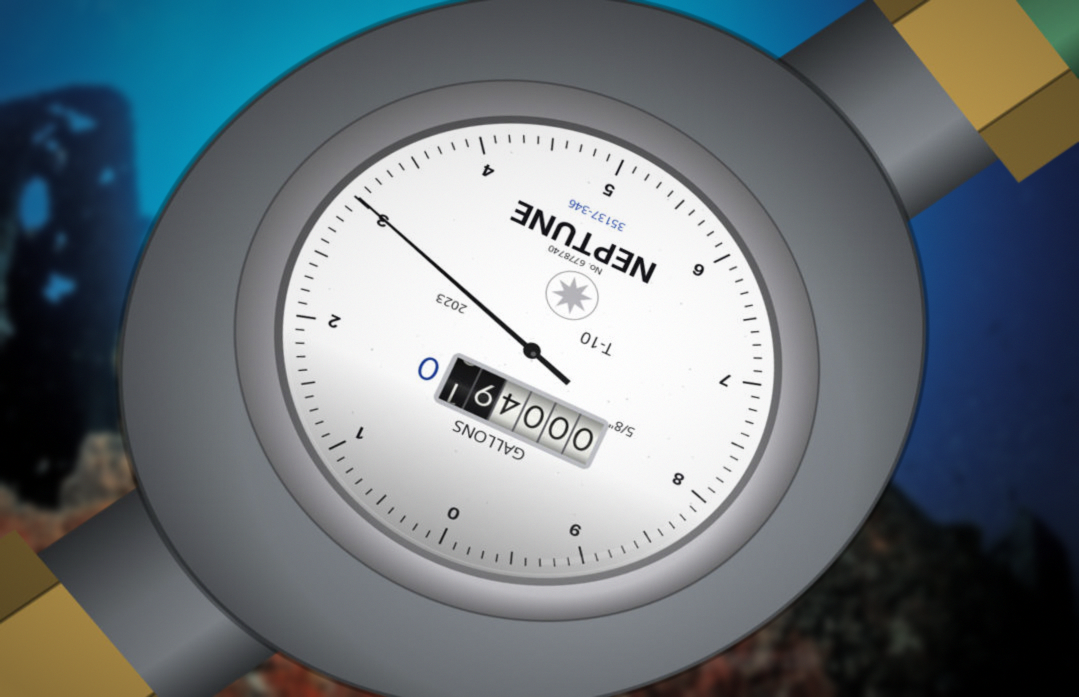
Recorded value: {"value": 4913.0, "unit": "gal"}
